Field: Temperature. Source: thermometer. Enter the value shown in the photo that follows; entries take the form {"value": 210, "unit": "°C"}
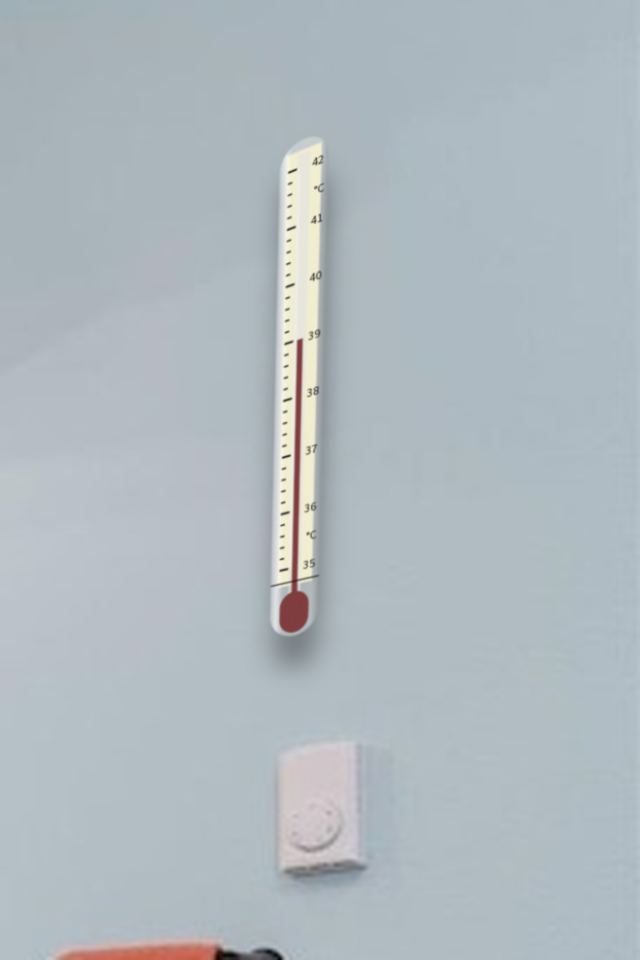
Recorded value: {"value": 39, "unit": "°C"}
